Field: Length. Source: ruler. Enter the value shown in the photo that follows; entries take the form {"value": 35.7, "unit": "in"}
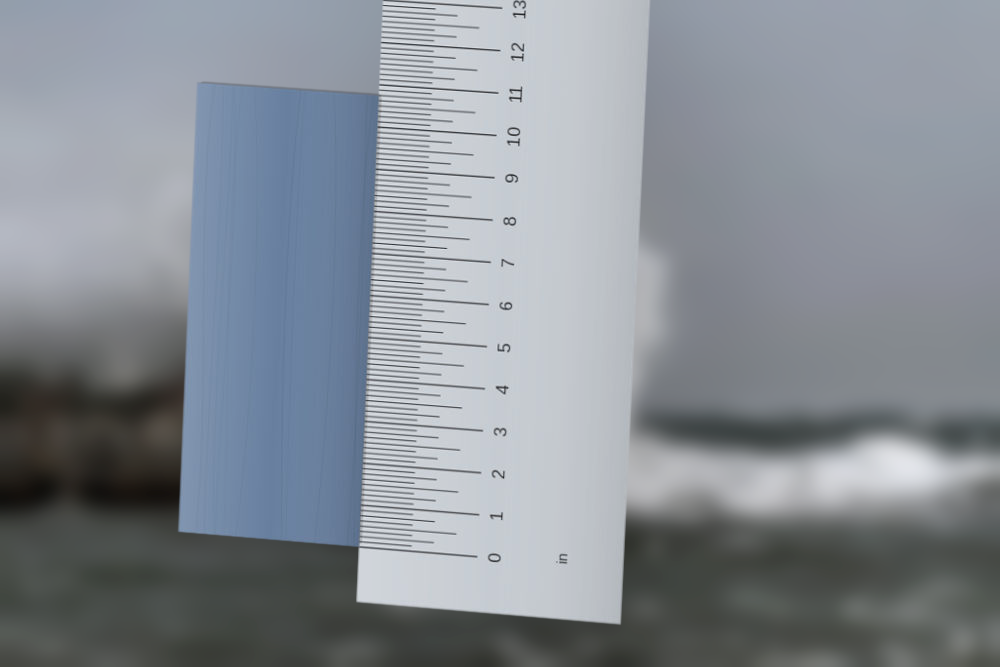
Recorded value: {"value": 10.75, "unit": "in"}
